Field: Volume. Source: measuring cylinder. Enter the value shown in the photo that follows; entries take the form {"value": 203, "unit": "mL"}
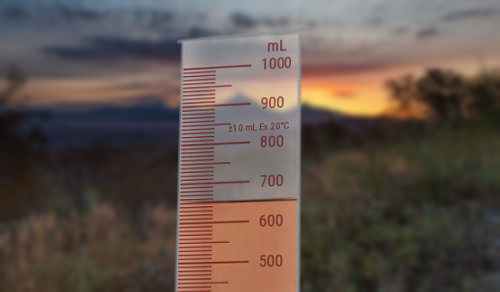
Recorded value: {"value": 650, "unit": "mL"}
